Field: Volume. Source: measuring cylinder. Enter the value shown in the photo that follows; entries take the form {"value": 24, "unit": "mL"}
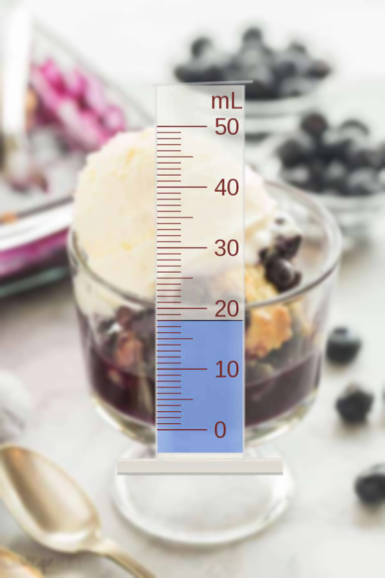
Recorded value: {"value": 18, "unit": "mL"}
